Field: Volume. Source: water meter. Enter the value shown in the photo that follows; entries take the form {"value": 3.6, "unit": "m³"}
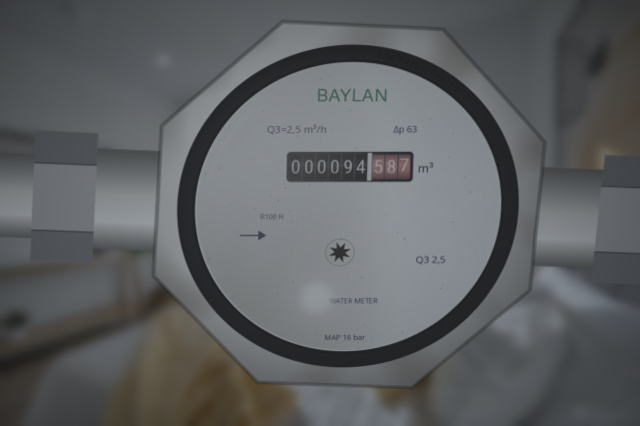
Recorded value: {"value": 94.587, "unit": "m³"}
